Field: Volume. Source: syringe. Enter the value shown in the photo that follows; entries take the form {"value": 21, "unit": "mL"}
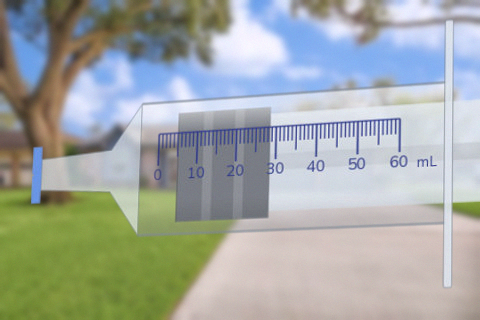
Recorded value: {"value": 5, "unit": "mL"}
